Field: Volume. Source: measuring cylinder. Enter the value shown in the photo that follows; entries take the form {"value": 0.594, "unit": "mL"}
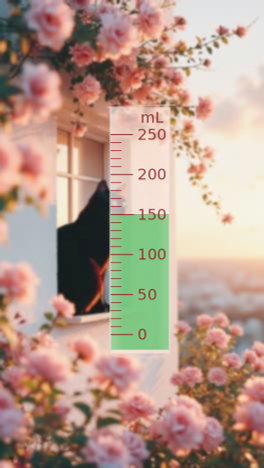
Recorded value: {"value": 150, "unit": "mL"}
